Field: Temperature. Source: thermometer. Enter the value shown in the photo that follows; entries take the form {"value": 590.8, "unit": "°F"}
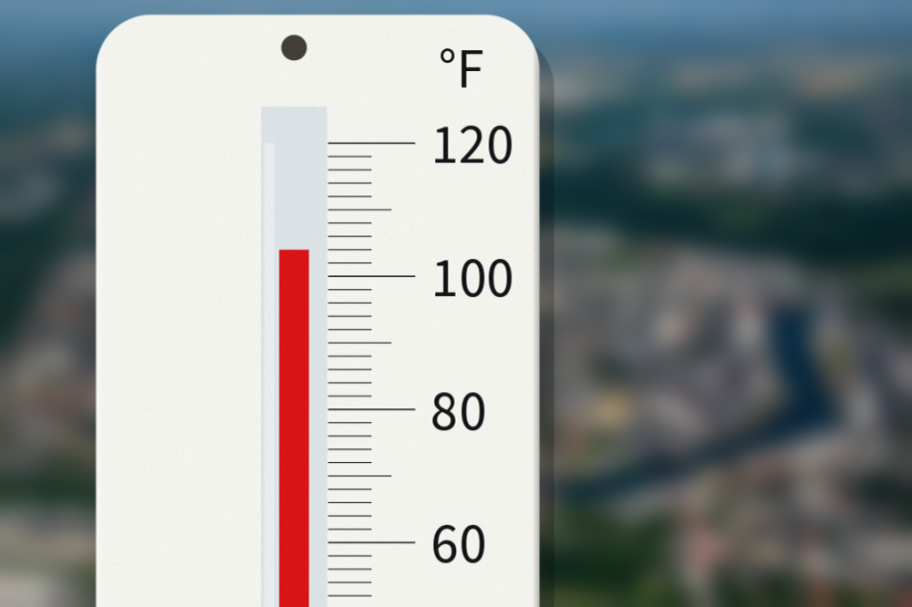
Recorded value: {"value": 104, "unit": "°F"}
